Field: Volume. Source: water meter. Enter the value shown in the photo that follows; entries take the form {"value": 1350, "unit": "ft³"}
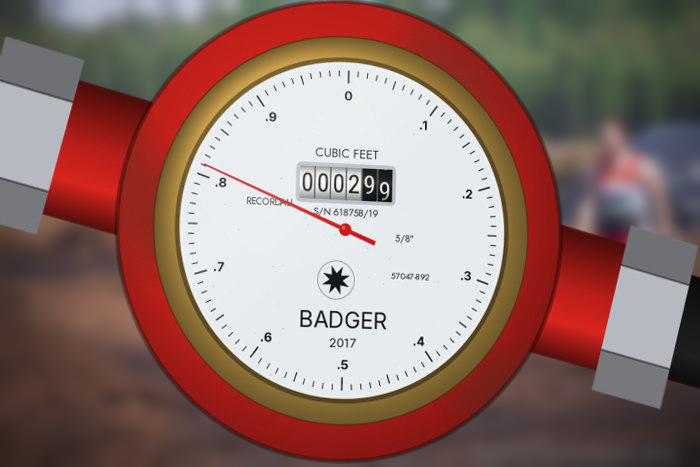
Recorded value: {"value": 298.81, "unit": "ft³"}
